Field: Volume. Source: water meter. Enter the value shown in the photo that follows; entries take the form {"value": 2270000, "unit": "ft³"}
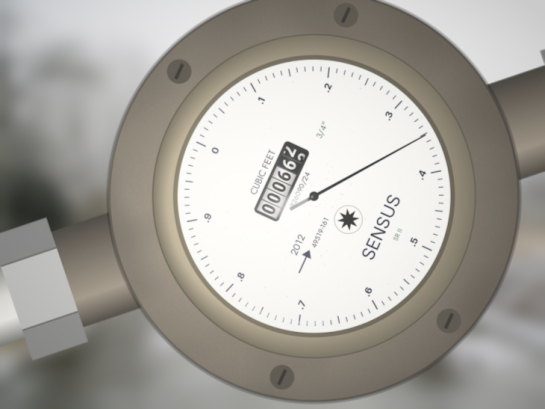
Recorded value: {"value": 662.35, "unit": "ft³"}
